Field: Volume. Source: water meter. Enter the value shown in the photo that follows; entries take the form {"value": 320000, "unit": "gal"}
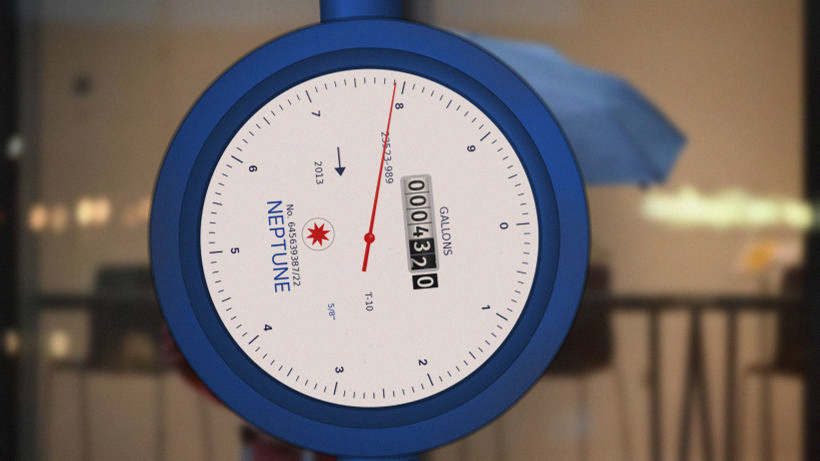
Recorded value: {"value": 4317.9, "unit": "gal"}
